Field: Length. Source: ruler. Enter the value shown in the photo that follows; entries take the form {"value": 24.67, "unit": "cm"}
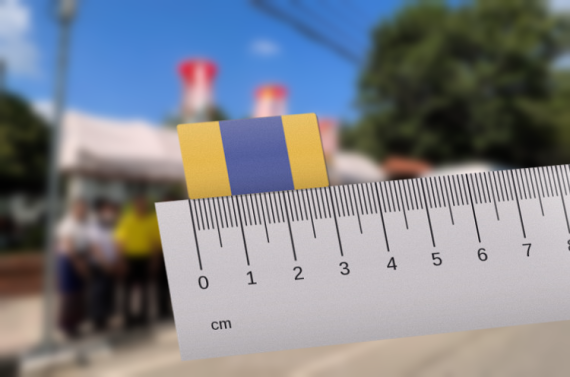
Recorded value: {"value": 3, "unit": "cm"}
